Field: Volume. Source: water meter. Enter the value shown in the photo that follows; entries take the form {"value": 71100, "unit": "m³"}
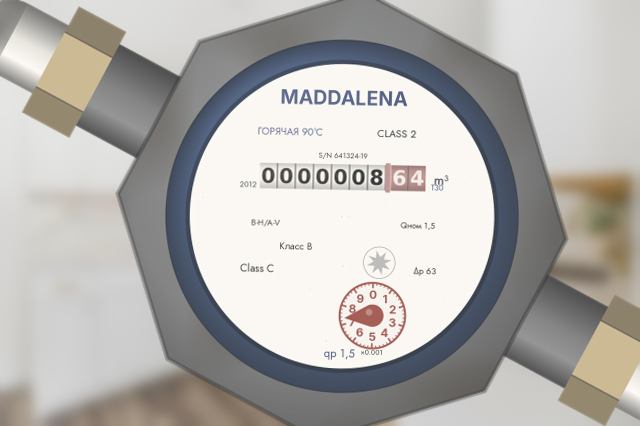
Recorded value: {"value": 8.647, "unit": "m³"}
